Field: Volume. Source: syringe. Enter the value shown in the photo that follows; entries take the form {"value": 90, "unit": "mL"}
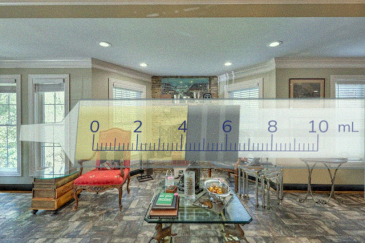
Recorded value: {"value": 4.2, "unit": "mL"}
